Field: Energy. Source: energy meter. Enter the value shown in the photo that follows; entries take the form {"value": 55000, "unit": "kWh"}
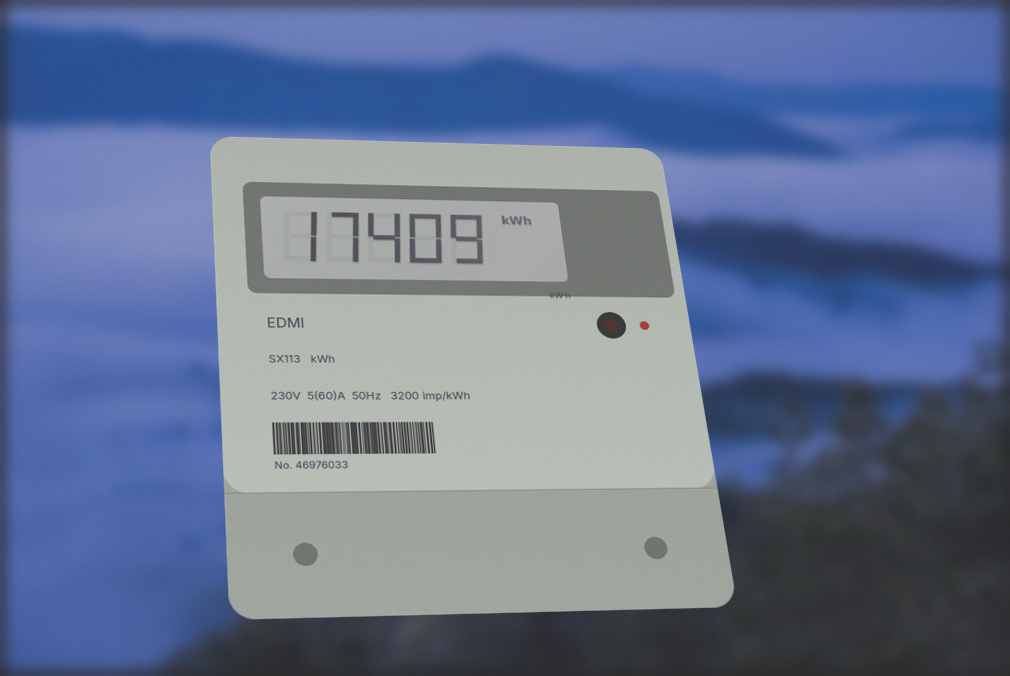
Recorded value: {"value": 17409, "unit": "kWh"}
